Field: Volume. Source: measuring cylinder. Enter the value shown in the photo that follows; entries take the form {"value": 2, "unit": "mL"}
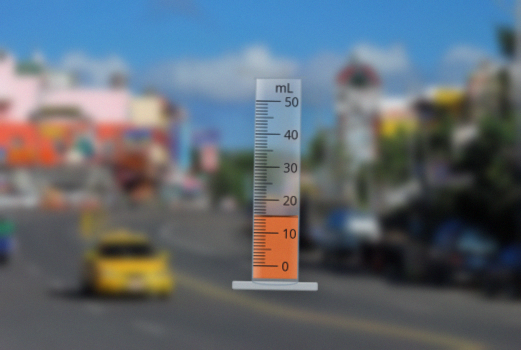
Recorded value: {"value": 15, "unit": "mL"}
